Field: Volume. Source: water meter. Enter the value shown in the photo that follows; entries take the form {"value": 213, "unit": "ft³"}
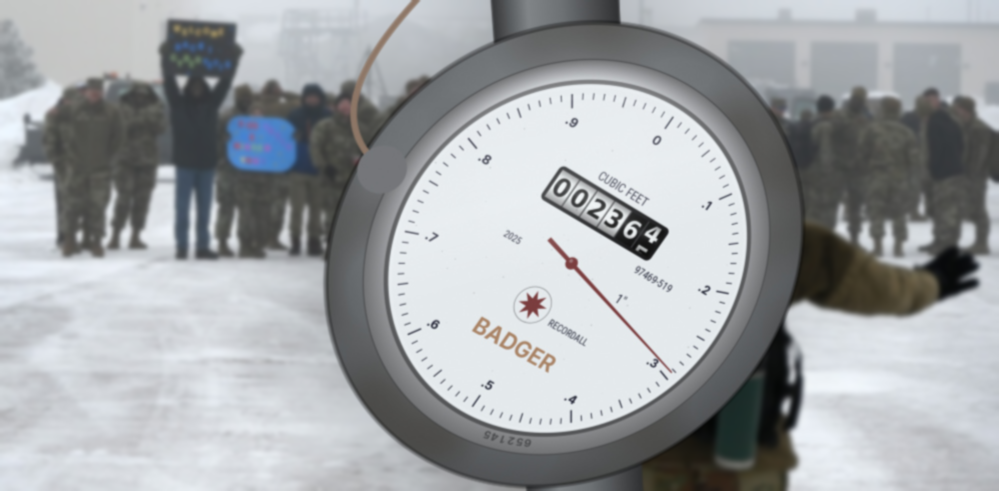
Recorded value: {"value": 2364.29, "unit": "ft³"}
